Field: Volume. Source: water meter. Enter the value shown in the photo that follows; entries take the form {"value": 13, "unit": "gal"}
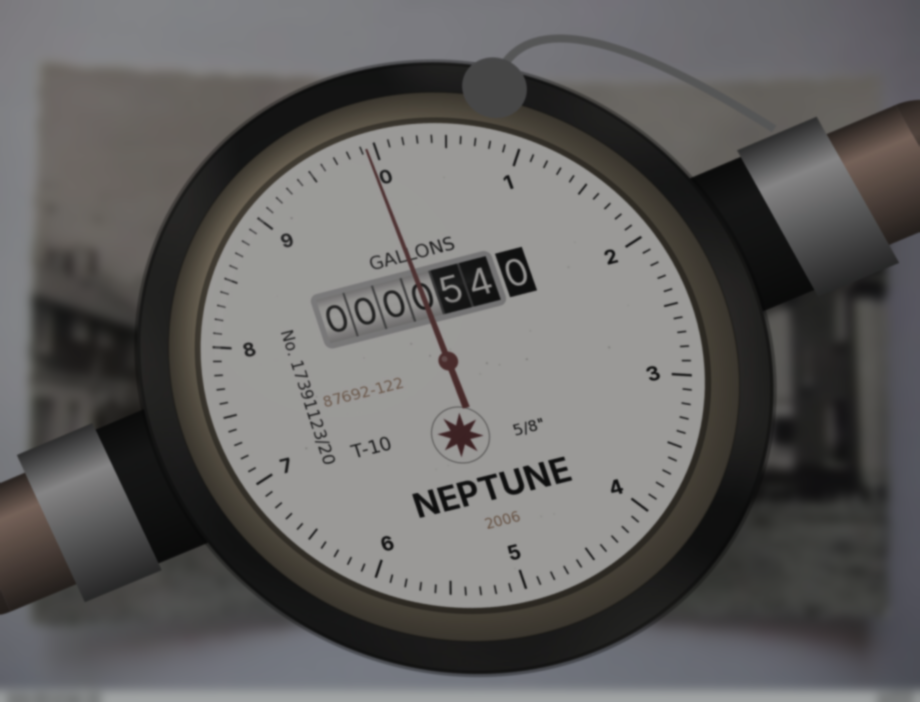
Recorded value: {"value": 539.9, "unit": "gal"}
